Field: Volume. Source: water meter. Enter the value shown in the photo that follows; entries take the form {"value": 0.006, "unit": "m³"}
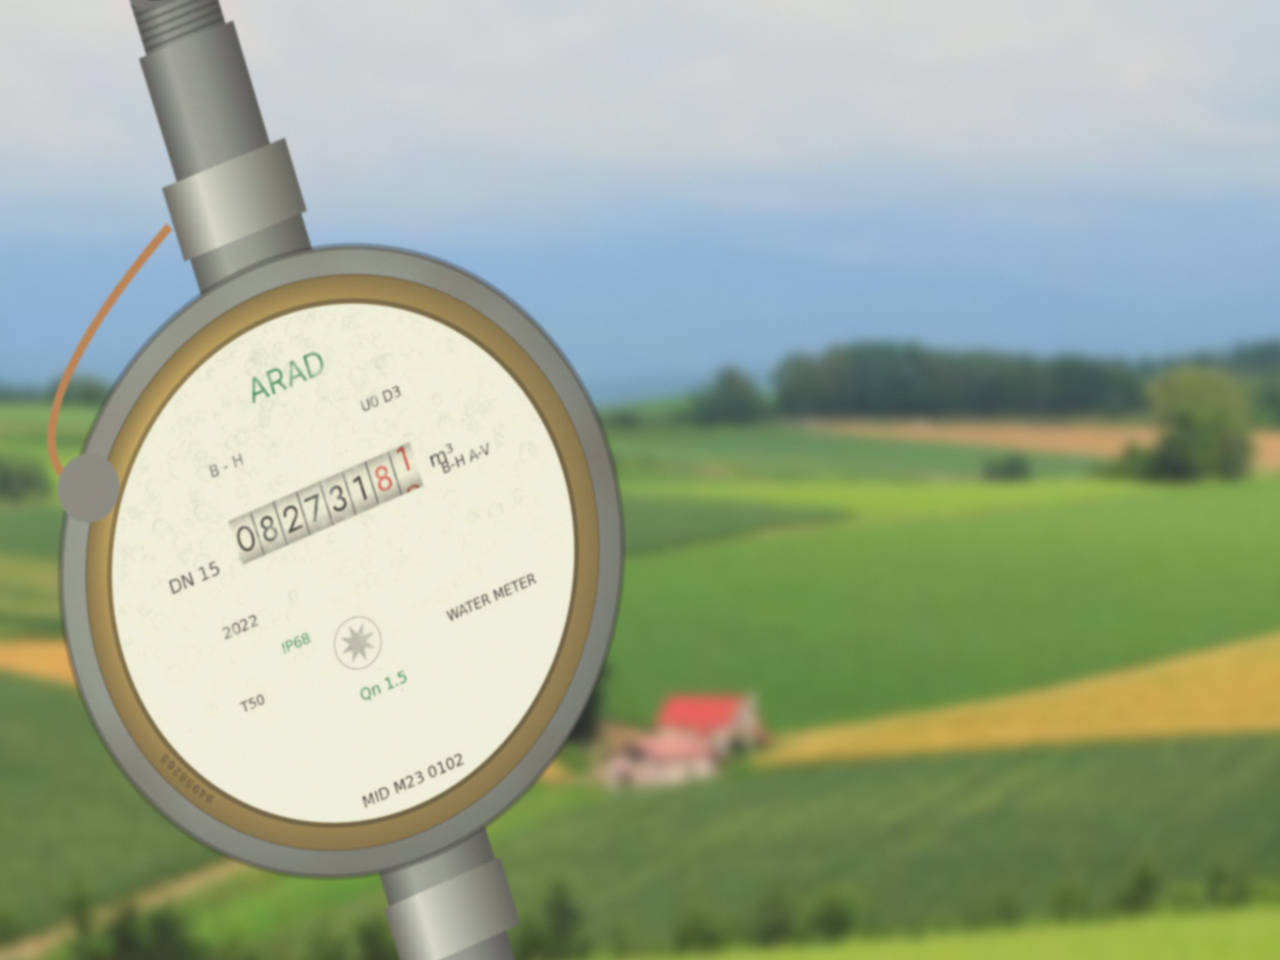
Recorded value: {"value": 82731.81, "unit": "m³"}
